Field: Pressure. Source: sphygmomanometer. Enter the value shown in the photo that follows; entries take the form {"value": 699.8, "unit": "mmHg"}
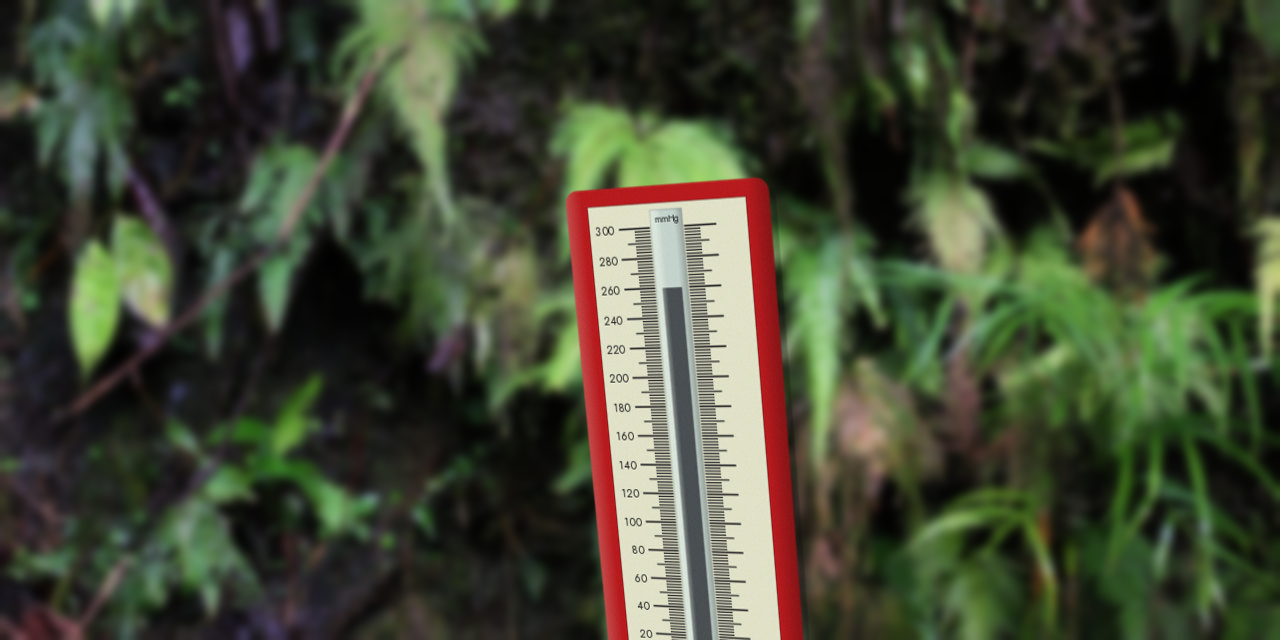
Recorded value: {"value": 260, "unit": "mmHg"}
